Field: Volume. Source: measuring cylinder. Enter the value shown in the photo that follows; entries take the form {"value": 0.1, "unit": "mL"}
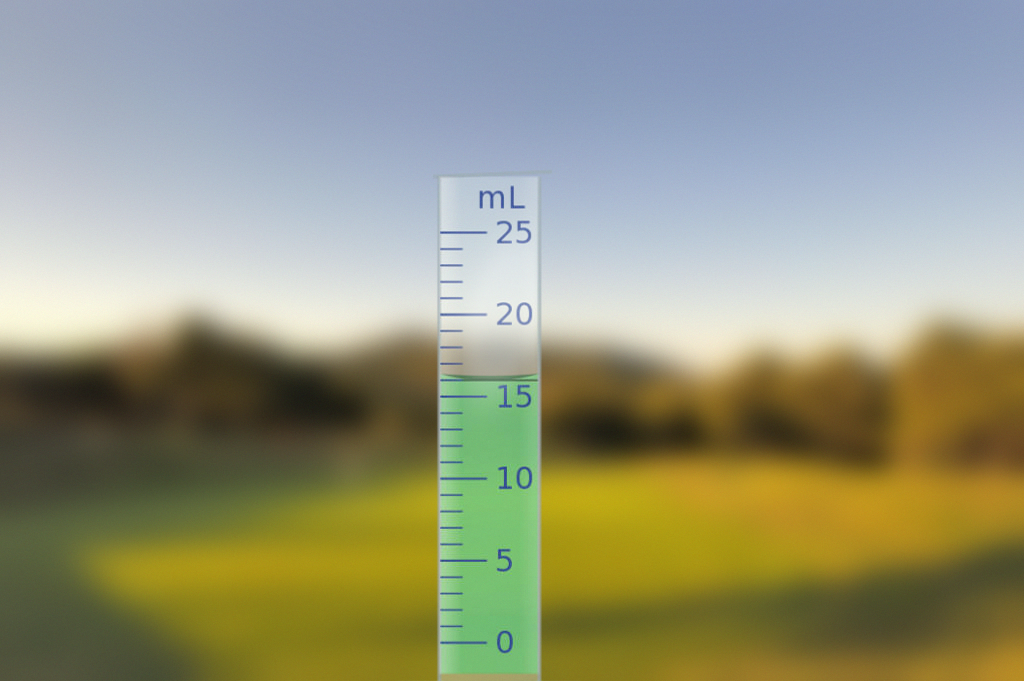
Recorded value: {"value": 16, "unit": "mL"}
